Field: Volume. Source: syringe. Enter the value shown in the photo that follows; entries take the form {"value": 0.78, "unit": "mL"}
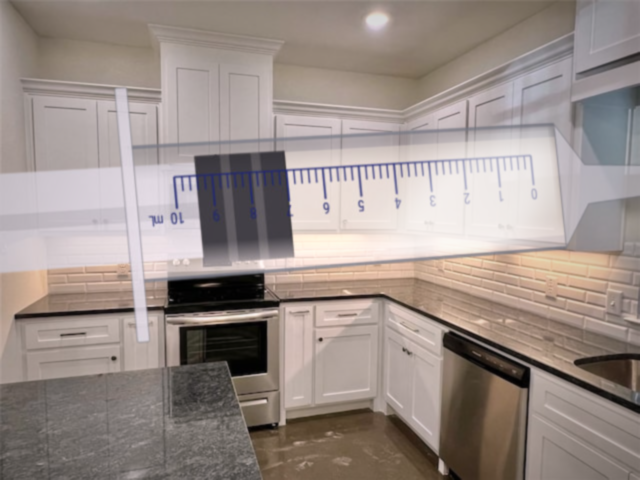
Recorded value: {"value": 7, "unit": "mL"}
